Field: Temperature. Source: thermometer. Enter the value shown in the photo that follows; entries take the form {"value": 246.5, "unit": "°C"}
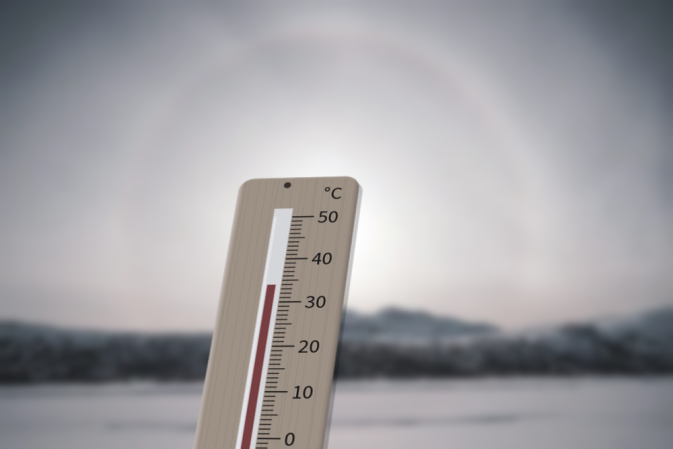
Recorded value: {"value": 34, "unit": "°C"}
